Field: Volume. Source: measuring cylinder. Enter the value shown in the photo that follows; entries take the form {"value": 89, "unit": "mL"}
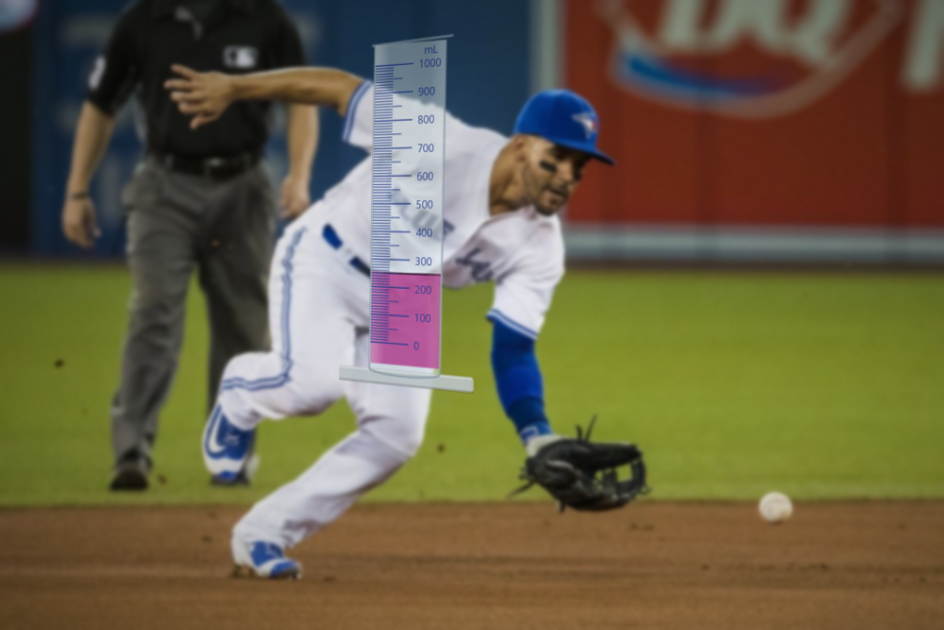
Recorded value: {"value": 250, "unit": "mL"}
